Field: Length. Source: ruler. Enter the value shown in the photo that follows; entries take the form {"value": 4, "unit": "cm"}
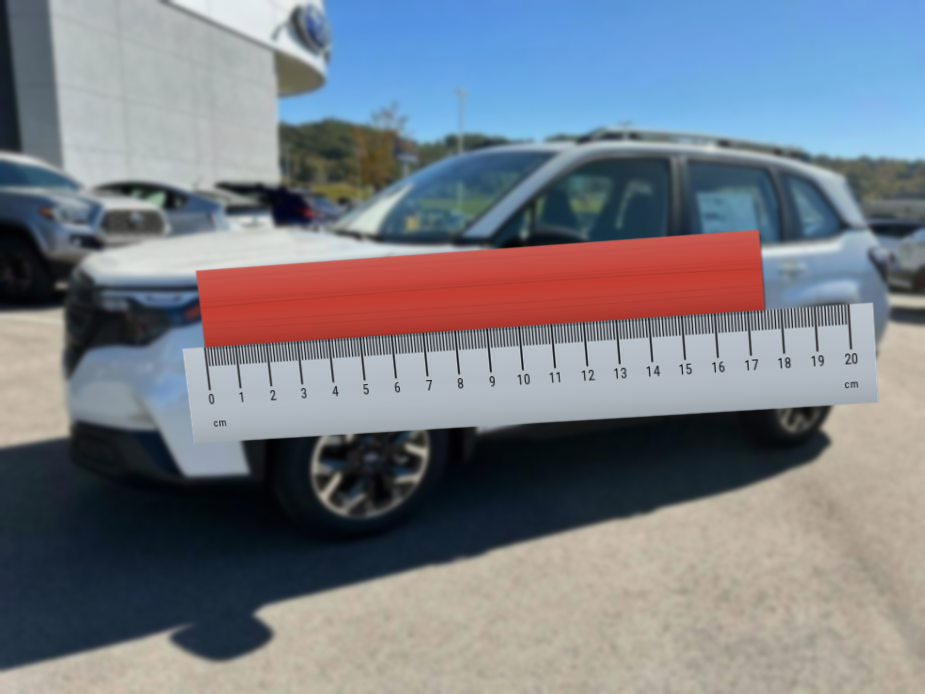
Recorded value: {"value": 17.5, "unit": "cm"}
